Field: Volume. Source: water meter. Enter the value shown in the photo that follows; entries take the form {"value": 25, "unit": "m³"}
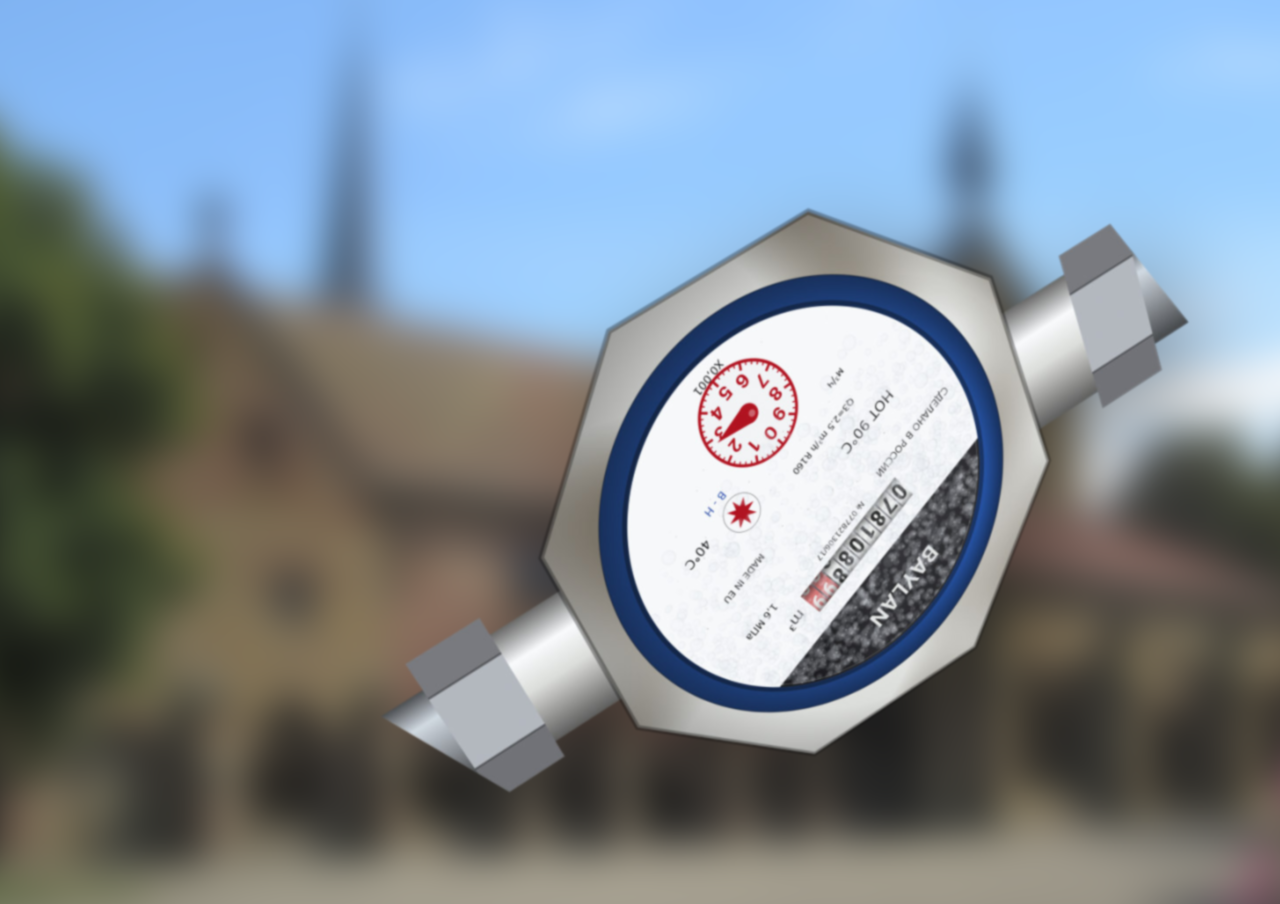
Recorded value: {"value": 781088.992, "unit": "m³"}
